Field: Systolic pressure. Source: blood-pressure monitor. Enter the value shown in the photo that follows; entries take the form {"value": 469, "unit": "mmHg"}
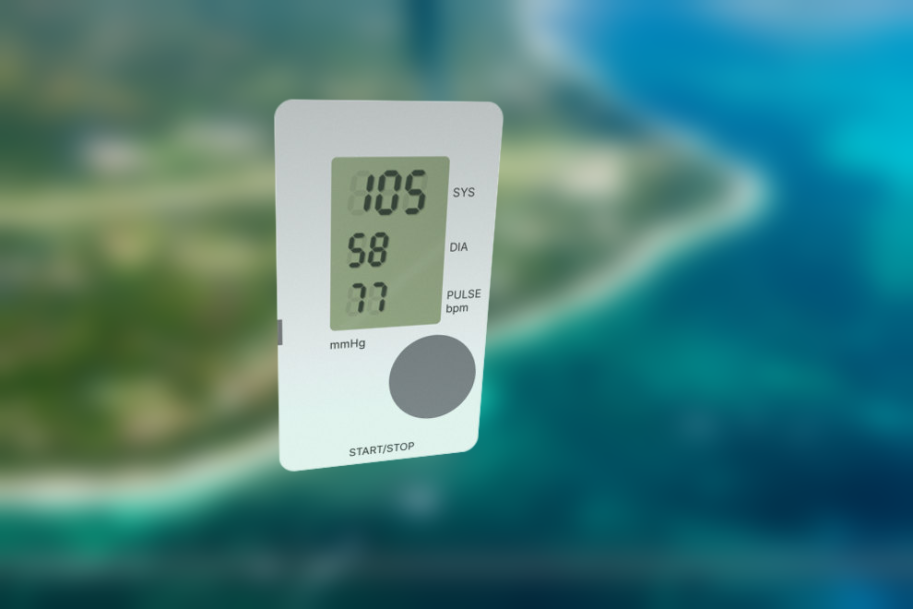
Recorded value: {"value": 105, "unit": "mmHg"}
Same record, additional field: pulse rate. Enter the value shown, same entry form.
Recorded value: {"value": 77, "unit": "bpm"}
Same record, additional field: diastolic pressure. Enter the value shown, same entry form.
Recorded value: {"value": 58, "unit": "mmHg"}
